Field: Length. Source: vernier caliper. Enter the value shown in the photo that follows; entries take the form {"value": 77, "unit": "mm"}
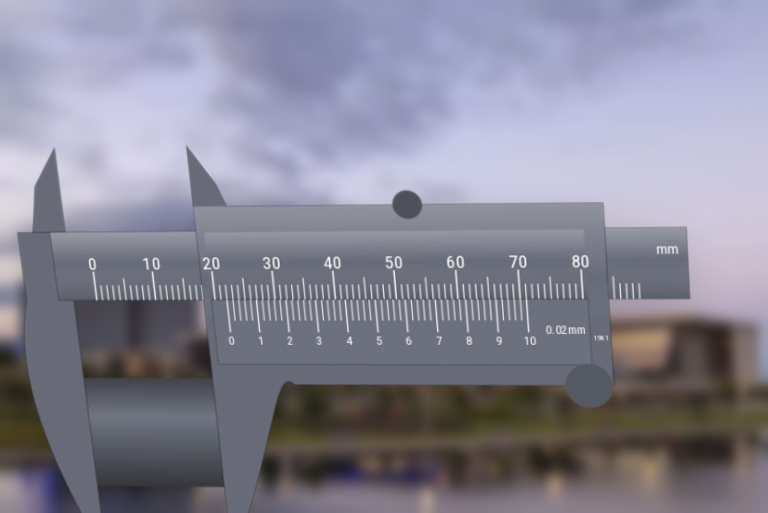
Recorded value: {"value": 22.0, "unit": "mm"}
